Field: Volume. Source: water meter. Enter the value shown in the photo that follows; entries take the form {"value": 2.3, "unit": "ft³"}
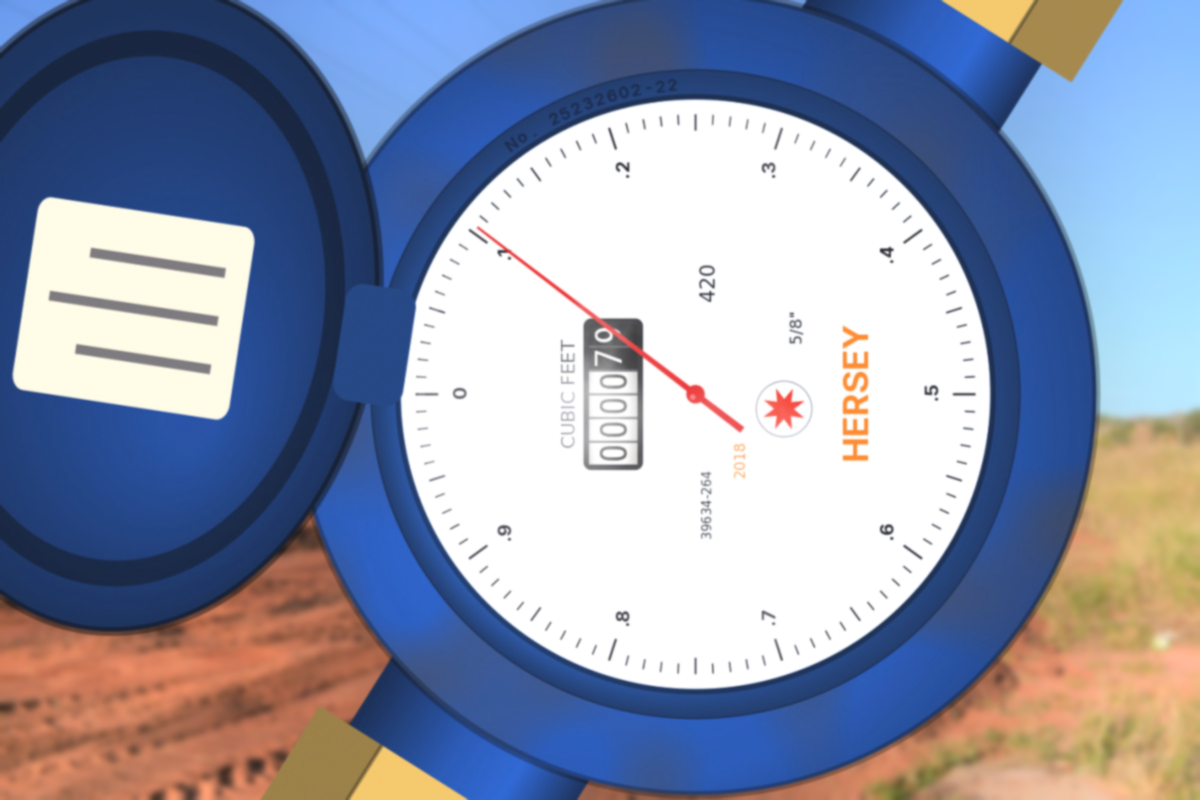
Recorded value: {"value": 79.10, "unit": "ft³"}
